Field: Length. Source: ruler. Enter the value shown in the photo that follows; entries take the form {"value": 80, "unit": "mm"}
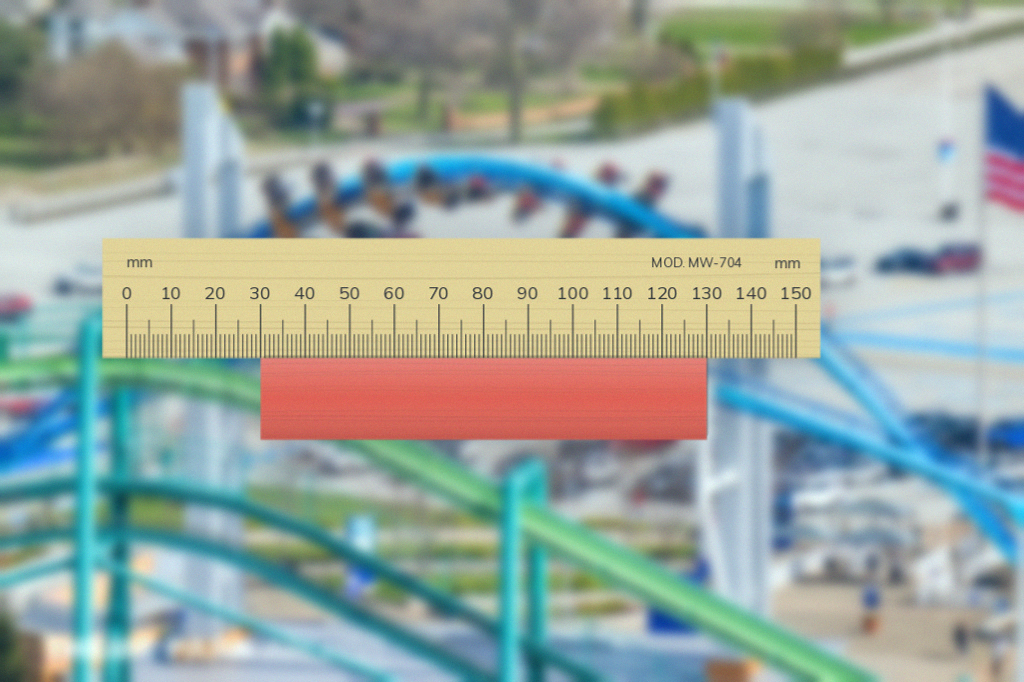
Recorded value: {"value": 100, "unit": "mm"}
